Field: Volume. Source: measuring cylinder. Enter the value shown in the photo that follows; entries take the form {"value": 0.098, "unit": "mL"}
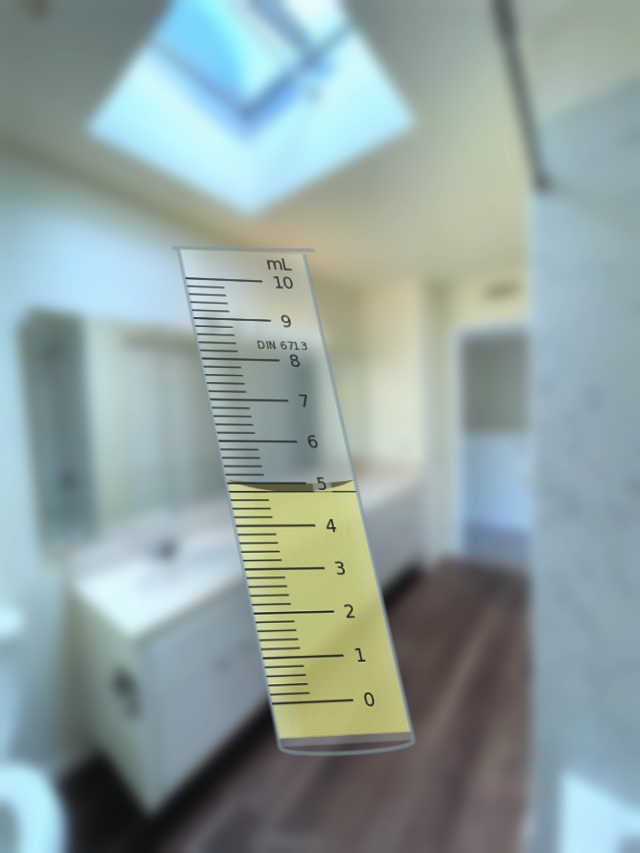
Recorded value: {"value": 4.8, "unit": "mL"}
